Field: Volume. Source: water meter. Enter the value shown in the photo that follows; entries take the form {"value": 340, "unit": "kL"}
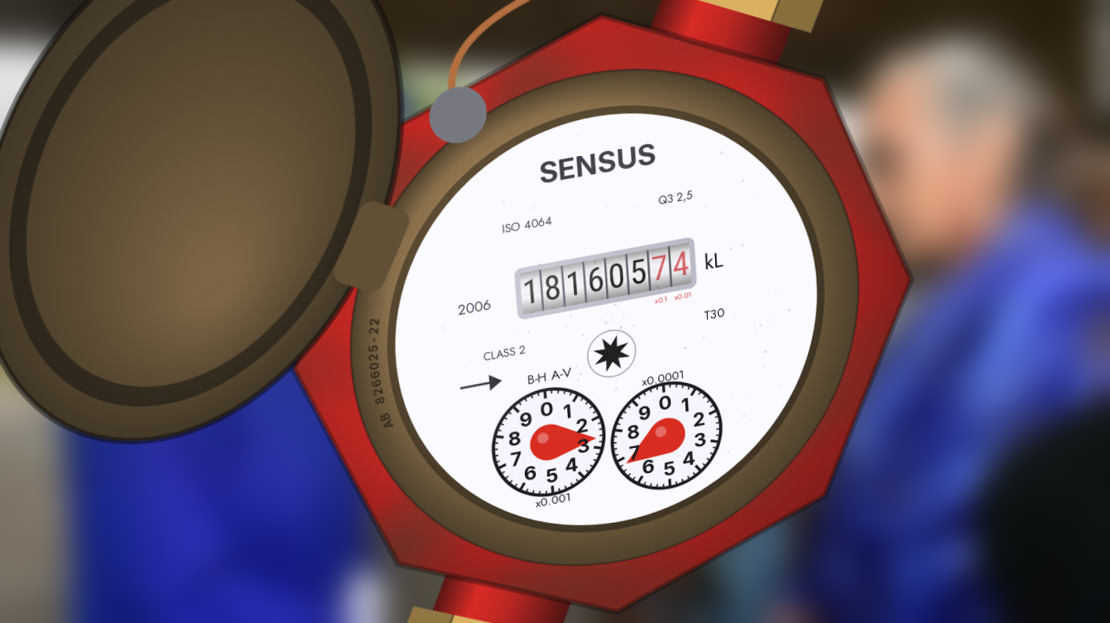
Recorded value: {"value": 181605.7426, "unit": "kL"}
